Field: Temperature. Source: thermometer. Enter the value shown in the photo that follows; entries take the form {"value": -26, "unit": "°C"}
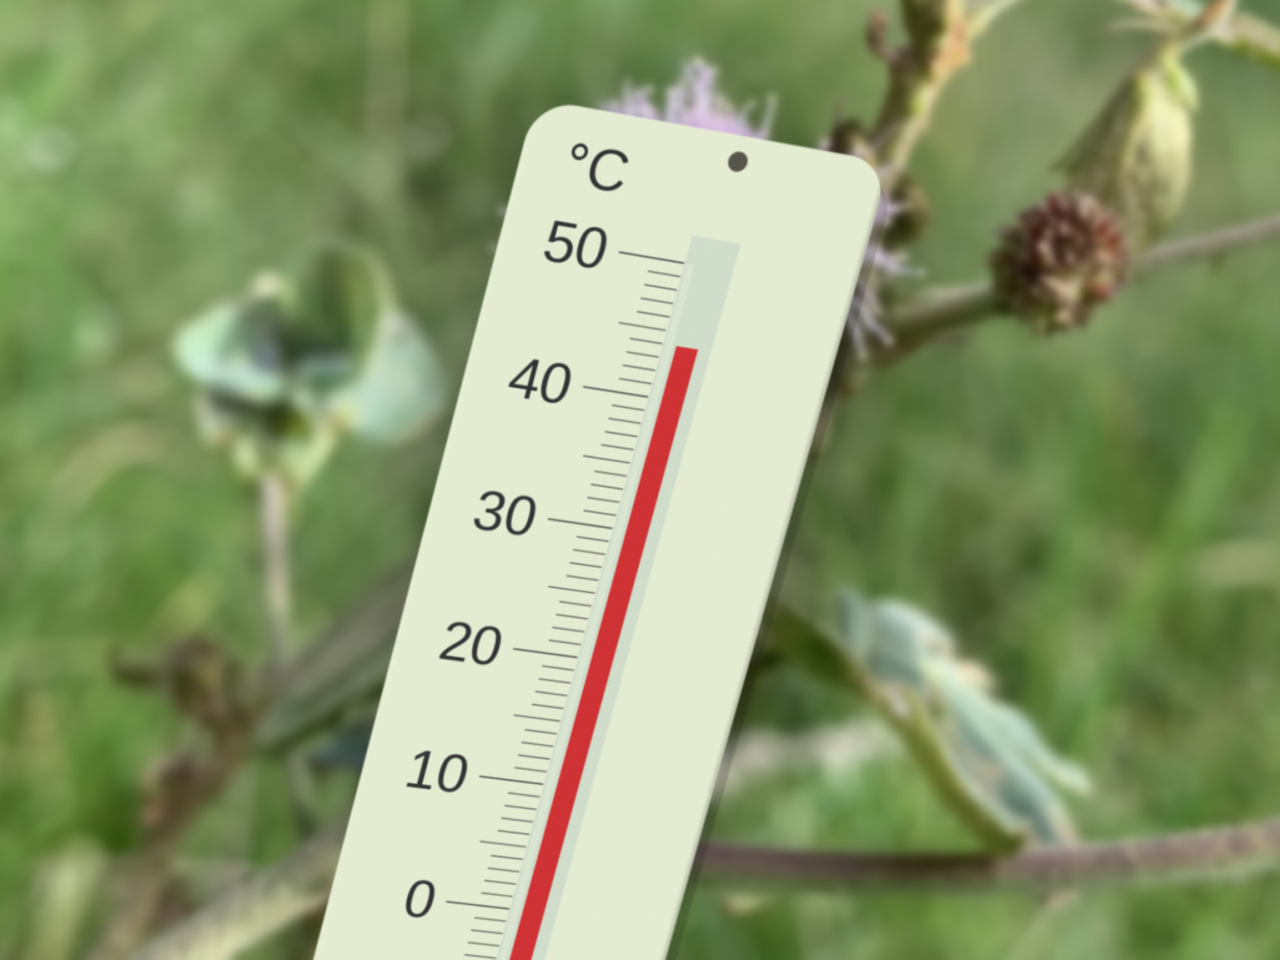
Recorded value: {"value": 44, "unit": "°C"}
